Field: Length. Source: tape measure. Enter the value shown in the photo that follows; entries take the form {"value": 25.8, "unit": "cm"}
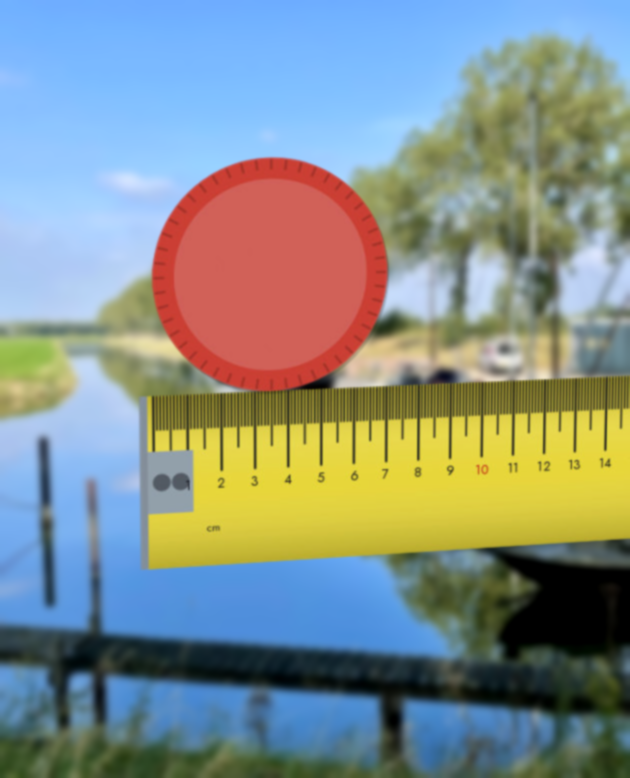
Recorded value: {"value": 7, "unit": "cm"}
